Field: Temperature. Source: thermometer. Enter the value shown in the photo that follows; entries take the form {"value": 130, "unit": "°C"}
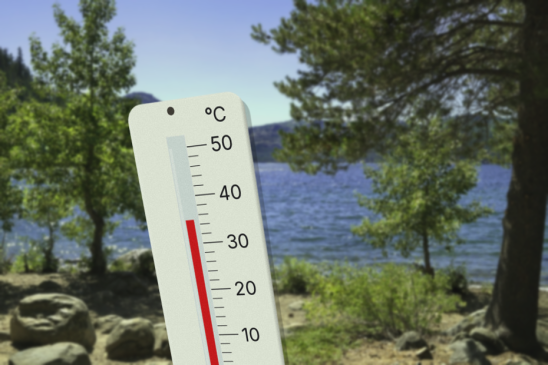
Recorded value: {"value": 35, "unit": "°C"}
